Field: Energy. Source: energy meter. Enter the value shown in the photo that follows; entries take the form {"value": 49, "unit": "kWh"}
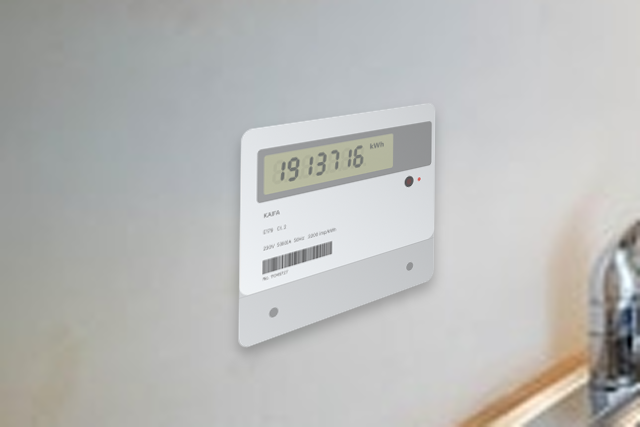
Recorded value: {"value": 1913716, "unit": "kWh"}
